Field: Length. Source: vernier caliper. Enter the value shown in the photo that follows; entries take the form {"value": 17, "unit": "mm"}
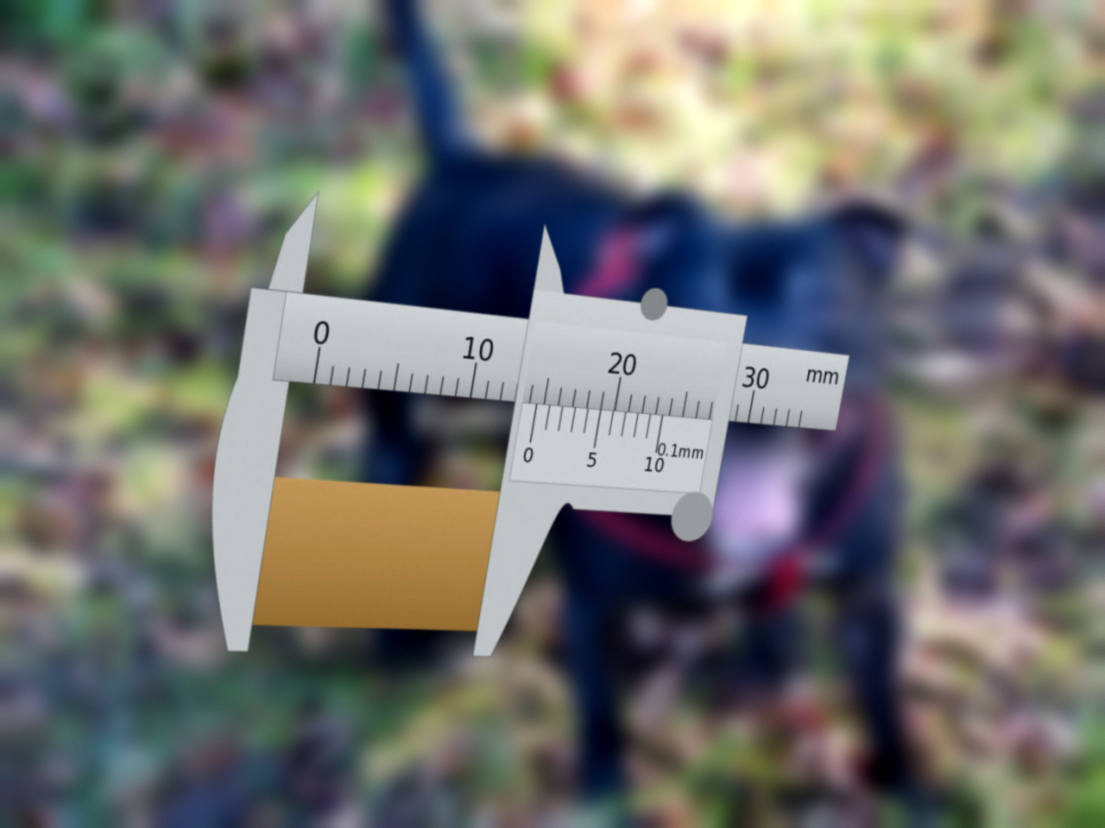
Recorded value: {"value": 14.5, "unit": "mm"}
